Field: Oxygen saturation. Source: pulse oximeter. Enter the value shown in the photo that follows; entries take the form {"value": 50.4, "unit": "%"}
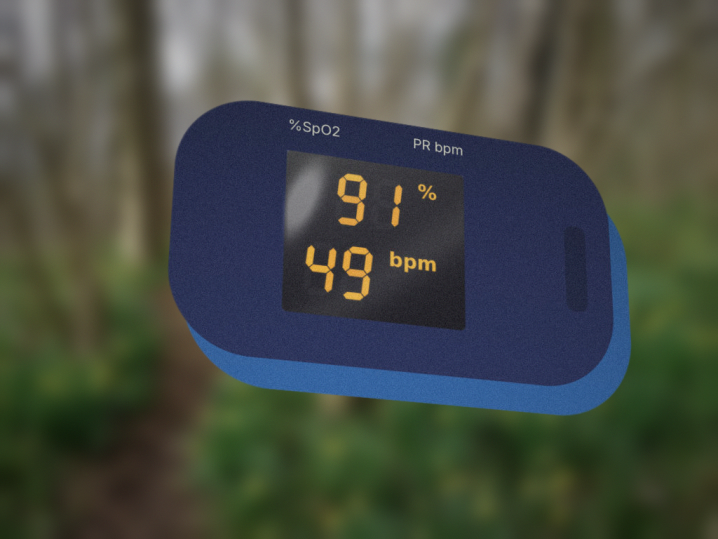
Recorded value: {"value": 91, "unit": "%"}
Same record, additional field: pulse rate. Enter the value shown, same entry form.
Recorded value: {"value": 49, "unit": "bpm"}
